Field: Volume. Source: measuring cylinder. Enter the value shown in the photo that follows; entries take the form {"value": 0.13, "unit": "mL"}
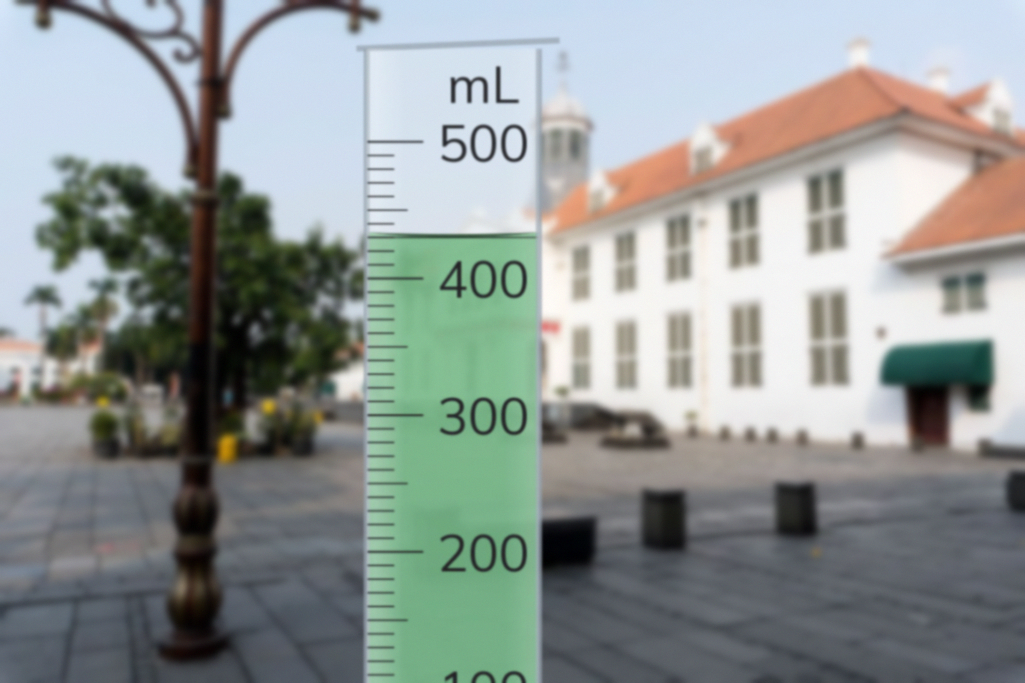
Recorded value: {"value": 430, "unit": "mL"}
